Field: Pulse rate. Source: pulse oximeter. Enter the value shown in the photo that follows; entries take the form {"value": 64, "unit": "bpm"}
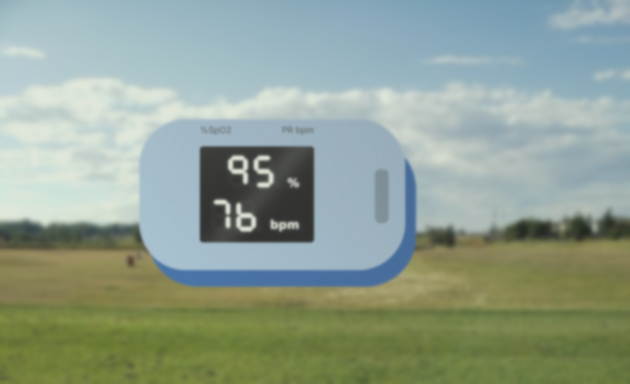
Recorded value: {"value": 76, "unit": "bpm"}
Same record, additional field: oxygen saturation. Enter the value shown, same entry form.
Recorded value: {"value": 95, "unit": "%"}
